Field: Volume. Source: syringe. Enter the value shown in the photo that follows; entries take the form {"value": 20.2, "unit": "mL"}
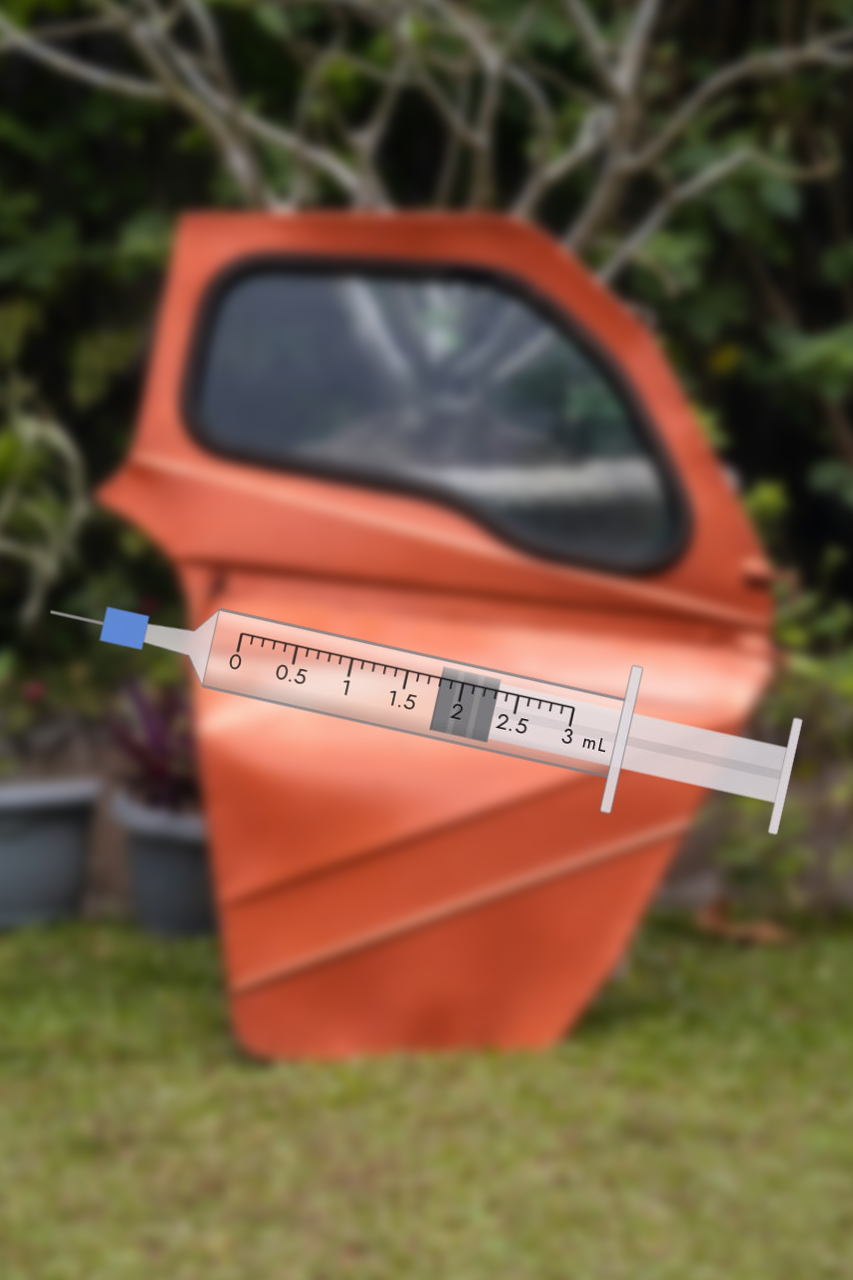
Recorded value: {"value": 1.8, "unit": "mL"}
